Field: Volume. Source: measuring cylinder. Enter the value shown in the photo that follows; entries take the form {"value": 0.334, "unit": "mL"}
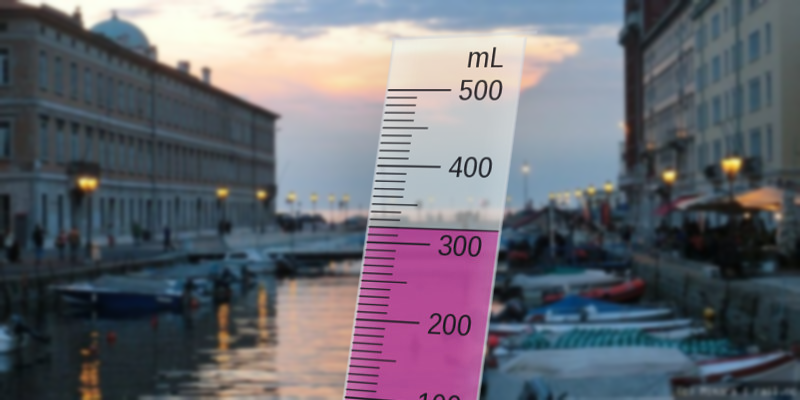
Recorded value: {"value": 320, "unit": "mL"}
